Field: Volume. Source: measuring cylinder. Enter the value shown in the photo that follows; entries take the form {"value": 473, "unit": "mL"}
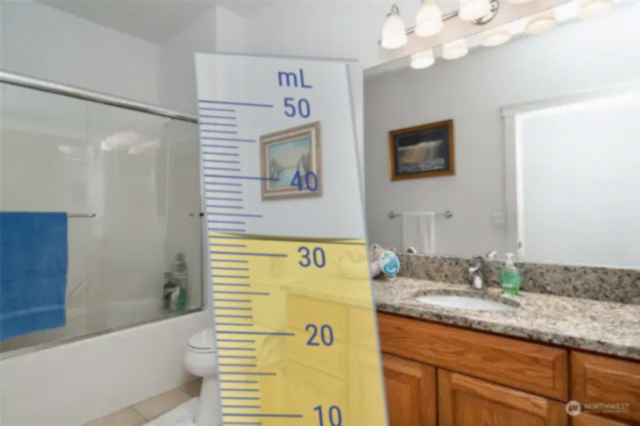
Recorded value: {"value": 32, "unit": "mL"}
